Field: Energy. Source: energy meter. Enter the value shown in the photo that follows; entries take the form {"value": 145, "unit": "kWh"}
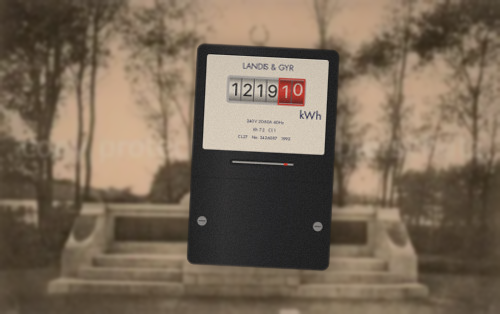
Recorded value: {"value": 1219.10, "unit": "kWh"}
